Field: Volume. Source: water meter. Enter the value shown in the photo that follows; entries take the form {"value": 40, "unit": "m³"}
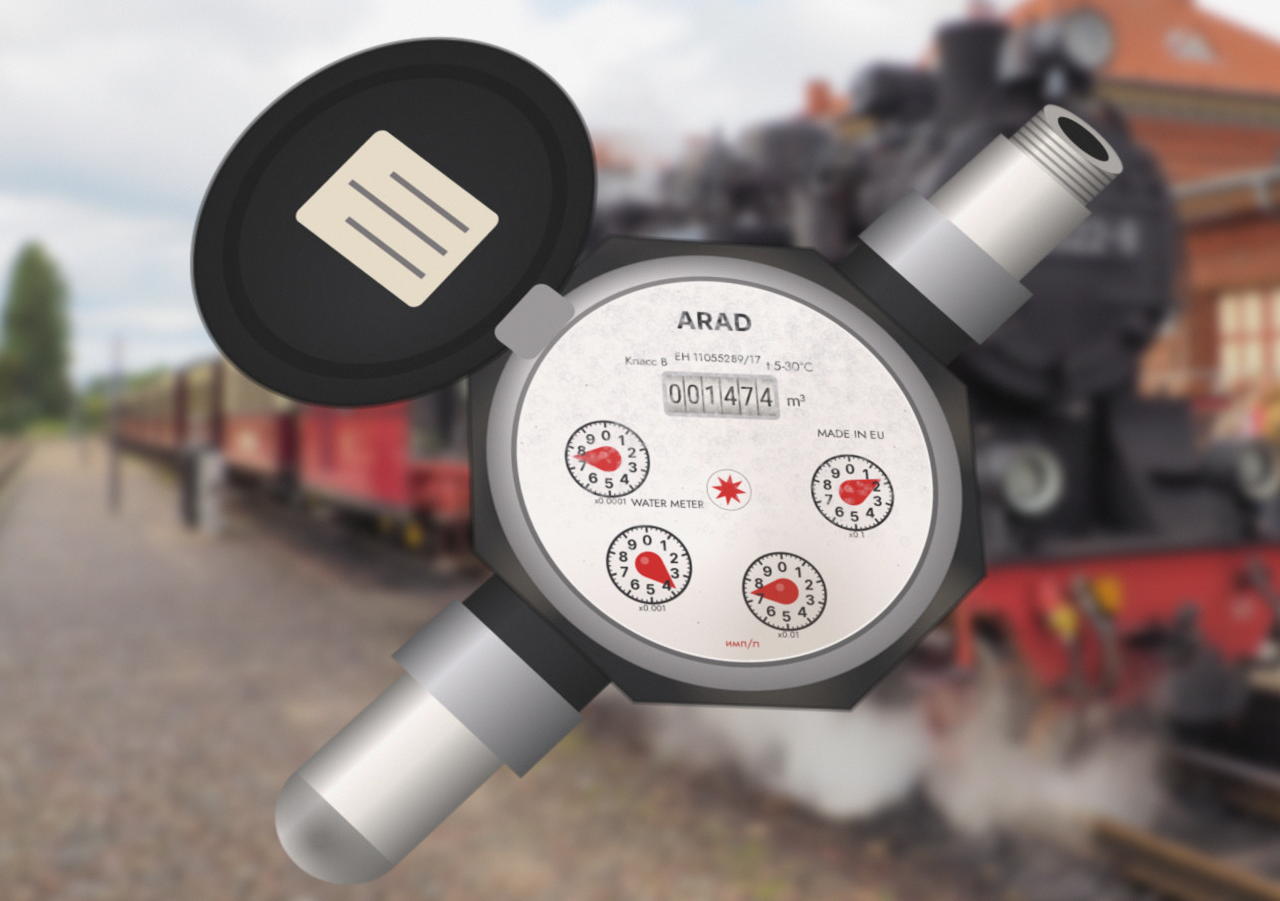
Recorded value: {"value": 1474.1737, "unit": "m³"}
